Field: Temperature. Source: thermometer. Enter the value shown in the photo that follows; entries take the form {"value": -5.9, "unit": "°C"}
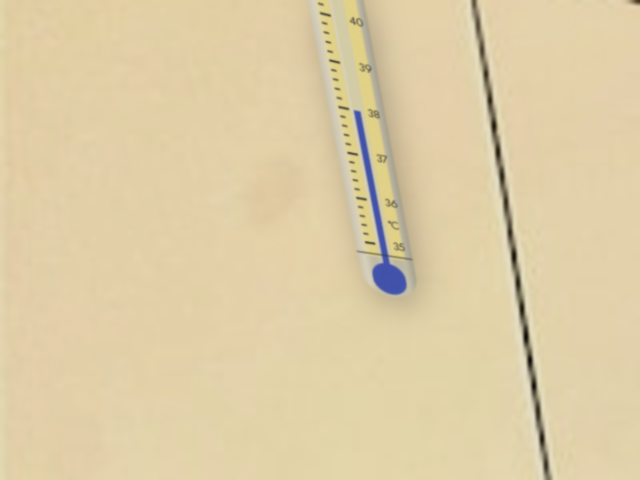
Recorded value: {"value": 38, "unit": "°C"}
